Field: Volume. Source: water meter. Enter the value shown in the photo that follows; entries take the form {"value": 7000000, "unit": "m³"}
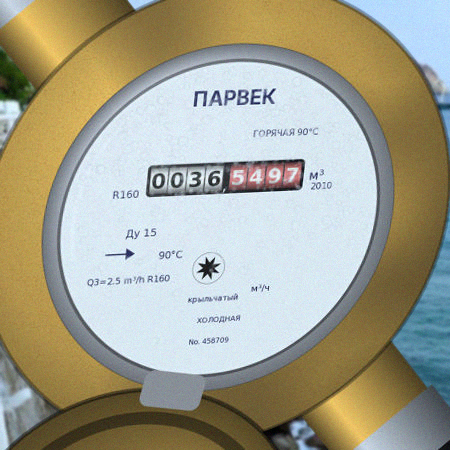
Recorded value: {"value": 36.5497, "unit": "m³"}
